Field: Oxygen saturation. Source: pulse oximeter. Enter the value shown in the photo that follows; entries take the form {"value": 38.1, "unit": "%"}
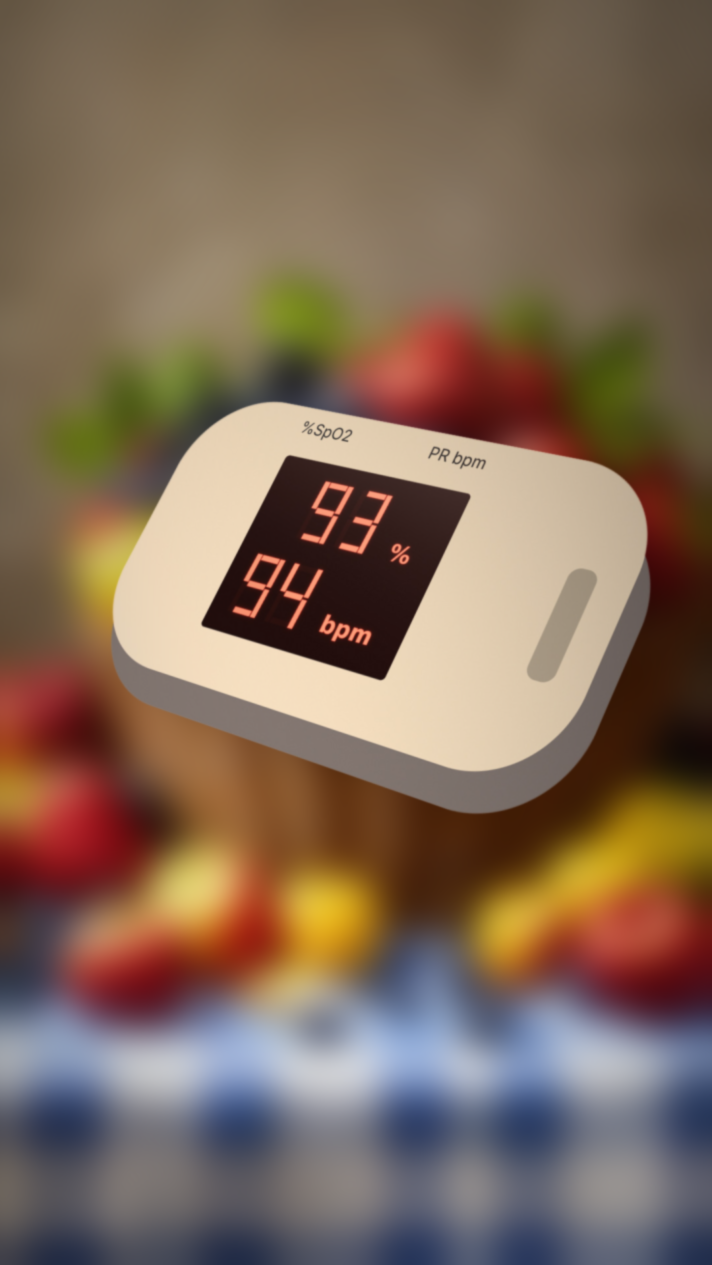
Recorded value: {"value": 93, "unit": "%"}
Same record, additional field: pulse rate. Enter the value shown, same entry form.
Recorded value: {"value": 94, "unit": "bpm"}
